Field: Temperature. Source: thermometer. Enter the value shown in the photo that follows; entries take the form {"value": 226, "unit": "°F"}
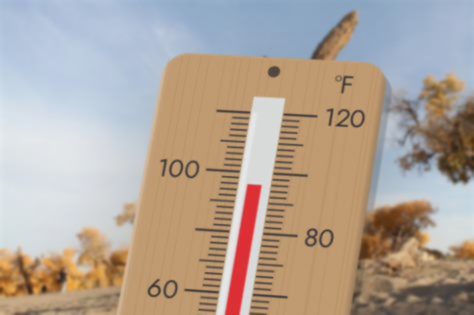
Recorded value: {"value": 96, "unit": "°F"}
